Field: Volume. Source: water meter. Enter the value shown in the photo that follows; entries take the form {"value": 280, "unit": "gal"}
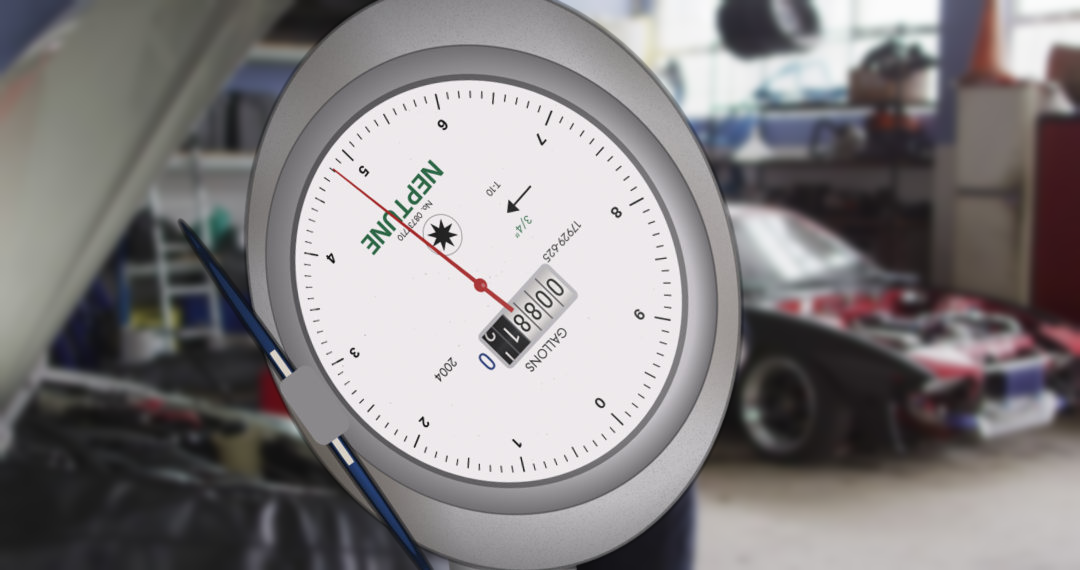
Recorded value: {"value": 88114.8, "unit": "gal"}
